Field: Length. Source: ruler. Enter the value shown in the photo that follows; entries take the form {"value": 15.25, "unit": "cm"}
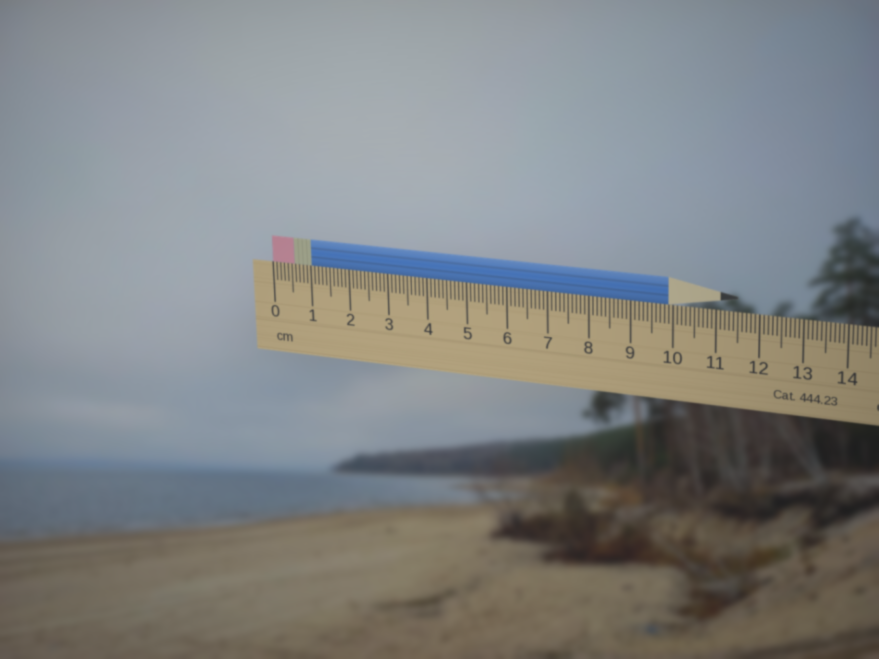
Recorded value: {"value": 11.5, "unit": "cm"}
